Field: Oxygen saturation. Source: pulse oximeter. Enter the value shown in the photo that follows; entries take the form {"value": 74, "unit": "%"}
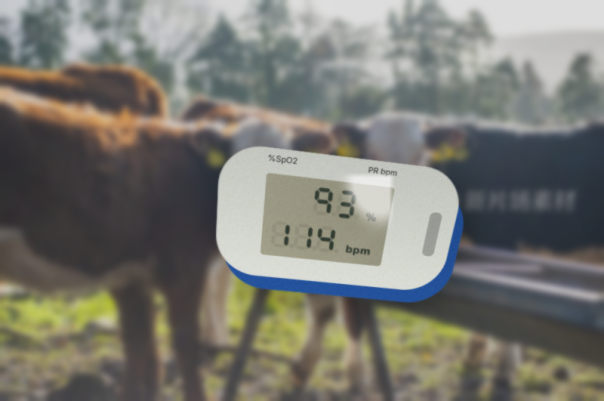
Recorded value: {"value": 93, "unit": "%"}
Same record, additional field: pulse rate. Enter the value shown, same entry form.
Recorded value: {"value": 114, "unit": "bpm"}
